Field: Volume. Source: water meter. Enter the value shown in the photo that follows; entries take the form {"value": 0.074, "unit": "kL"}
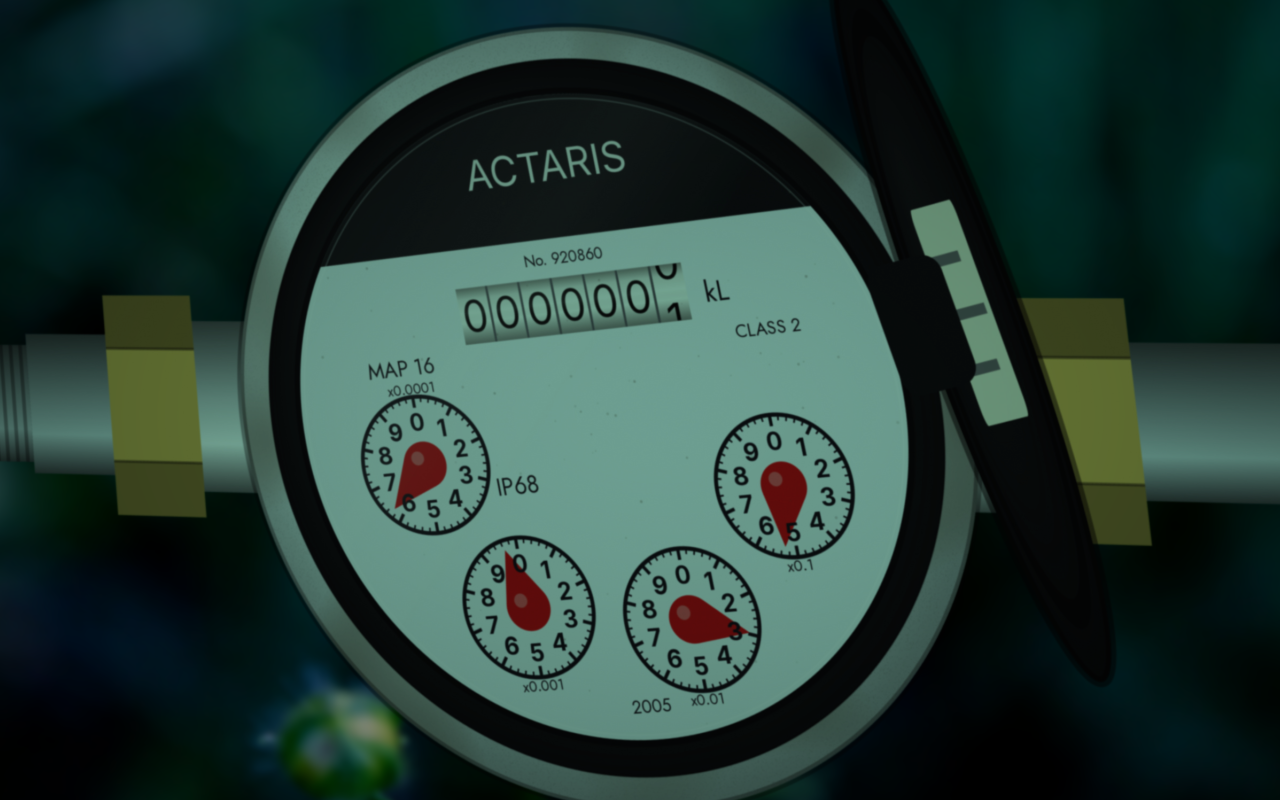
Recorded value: {"value": 0.5296, "unit": "kL"}
